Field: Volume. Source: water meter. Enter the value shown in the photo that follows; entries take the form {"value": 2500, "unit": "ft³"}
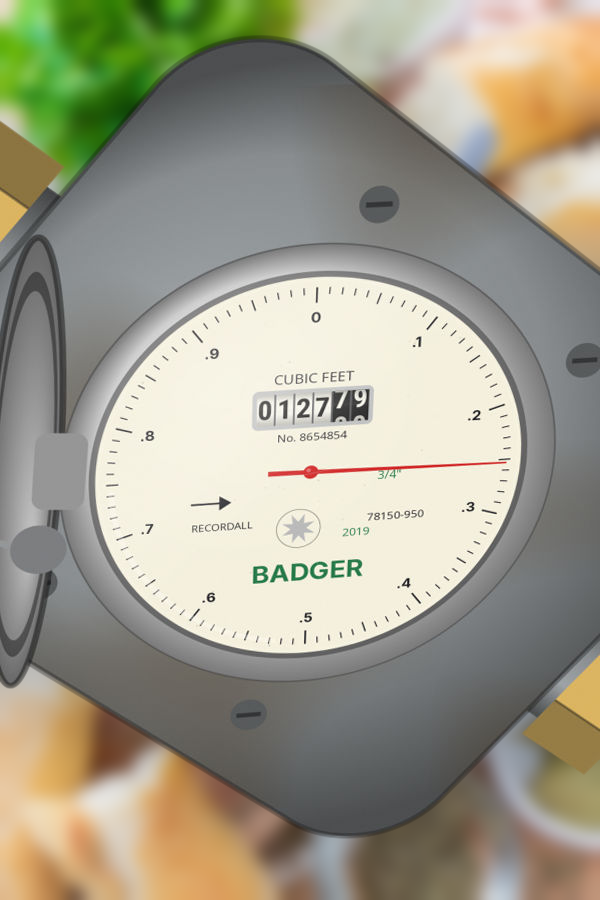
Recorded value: {"value": 12779.25, "unit": "ft³"}
